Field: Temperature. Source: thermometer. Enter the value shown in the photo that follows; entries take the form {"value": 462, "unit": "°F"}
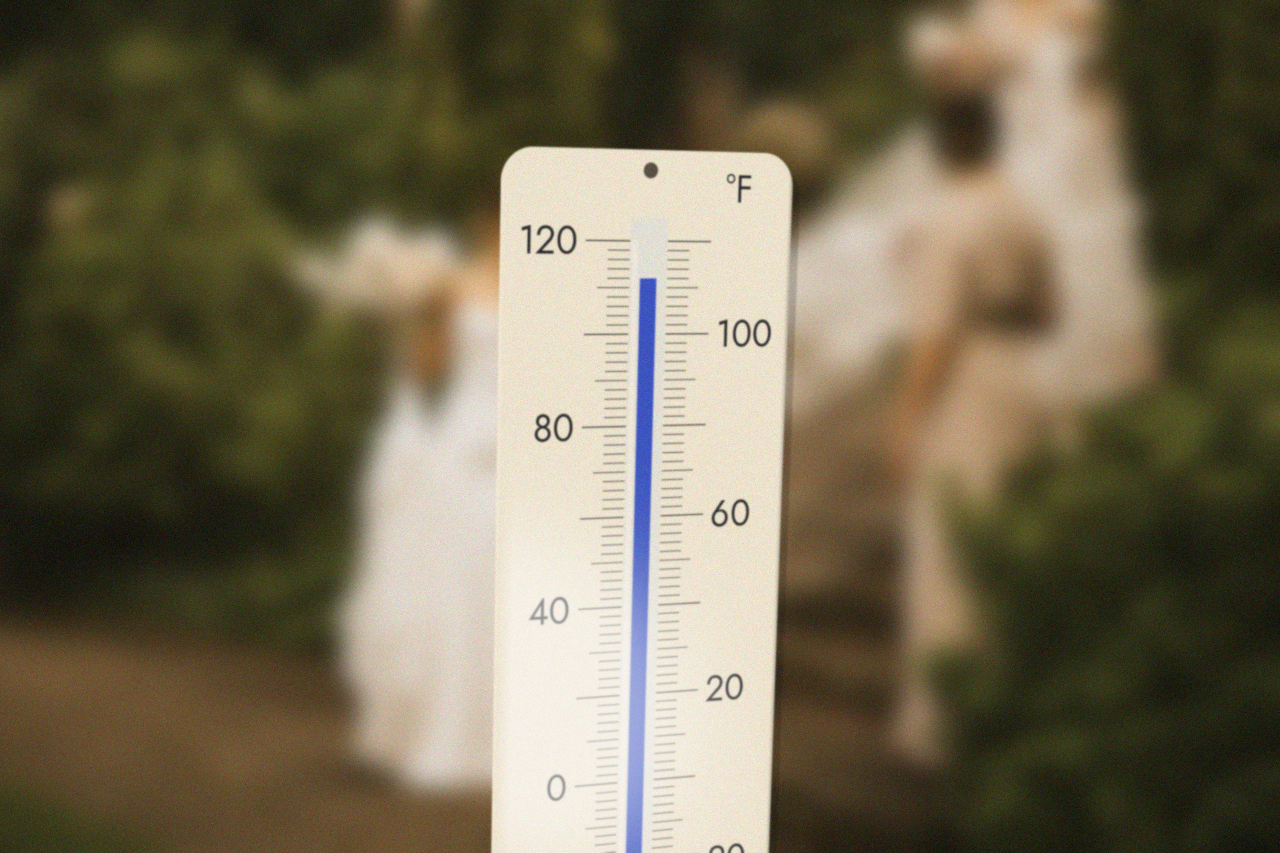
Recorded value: {"value": 112, "unit": "°F"}
